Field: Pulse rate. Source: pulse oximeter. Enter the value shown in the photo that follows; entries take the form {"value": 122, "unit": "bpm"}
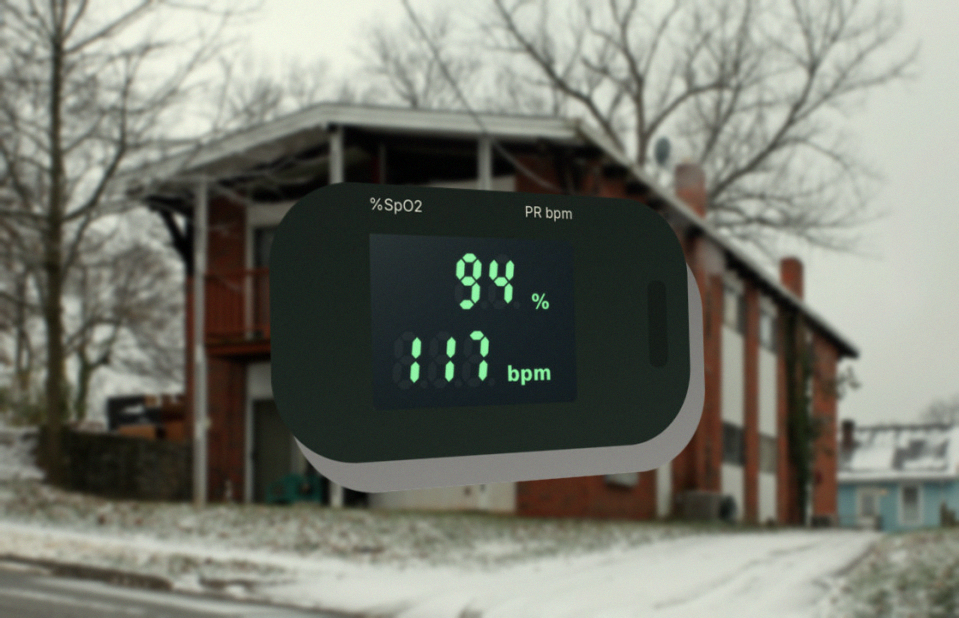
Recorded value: {"value": 117, "unit": "bpm"}
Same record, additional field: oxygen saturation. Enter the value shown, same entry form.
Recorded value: {"value": 94, "unit": "%"}
